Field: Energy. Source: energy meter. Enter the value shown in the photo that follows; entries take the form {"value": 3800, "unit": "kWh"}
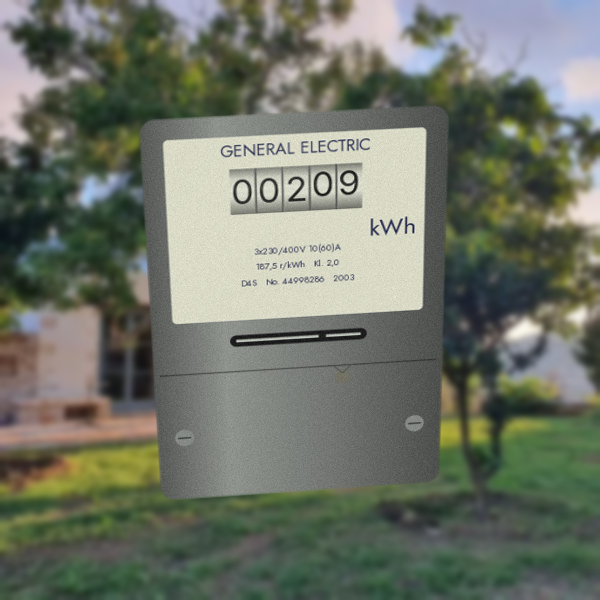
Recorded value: {"value": 209, "unit": "kWh"}
